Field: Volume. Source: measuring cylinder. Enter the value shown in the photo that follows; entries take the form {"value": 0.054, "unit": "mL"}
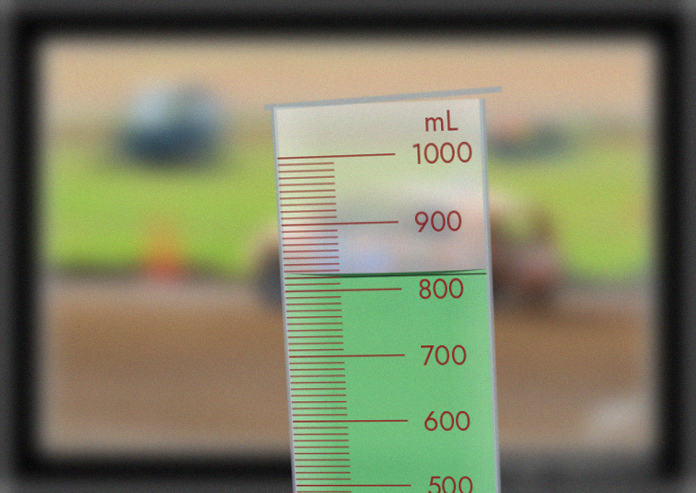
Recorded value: {"value": 820, "unit": "mL"}
